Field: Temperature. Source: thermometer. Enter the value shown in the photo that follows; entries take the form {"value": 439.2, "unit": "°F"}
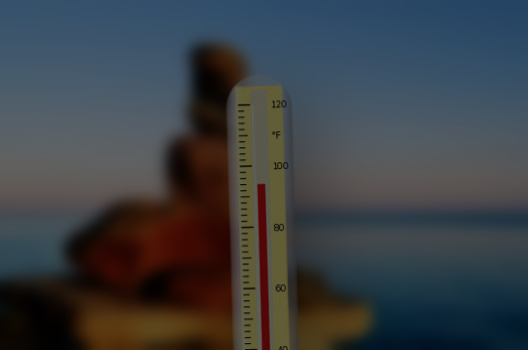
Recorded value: {"value": 94, "unit": "°F"}
